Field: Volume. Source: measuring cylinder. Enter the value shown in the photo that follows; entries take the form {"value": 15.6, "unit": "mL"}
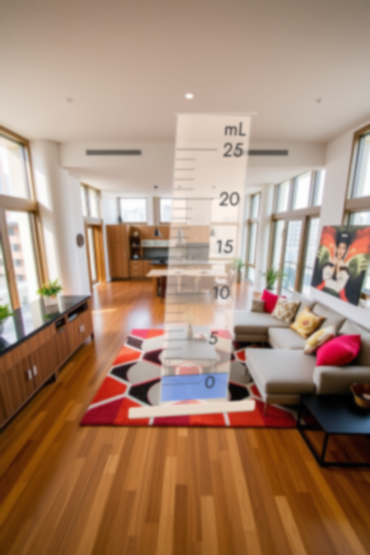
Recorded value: {"value": 1, "unit": "mL"}
